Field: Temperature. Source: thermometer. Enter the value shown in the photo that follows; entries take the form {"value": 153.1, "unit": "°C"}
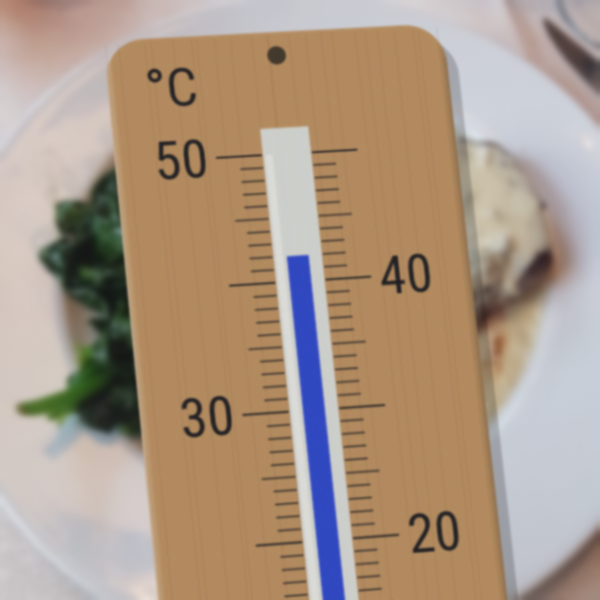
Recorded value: {"value": 42, "unit": "°C"}
